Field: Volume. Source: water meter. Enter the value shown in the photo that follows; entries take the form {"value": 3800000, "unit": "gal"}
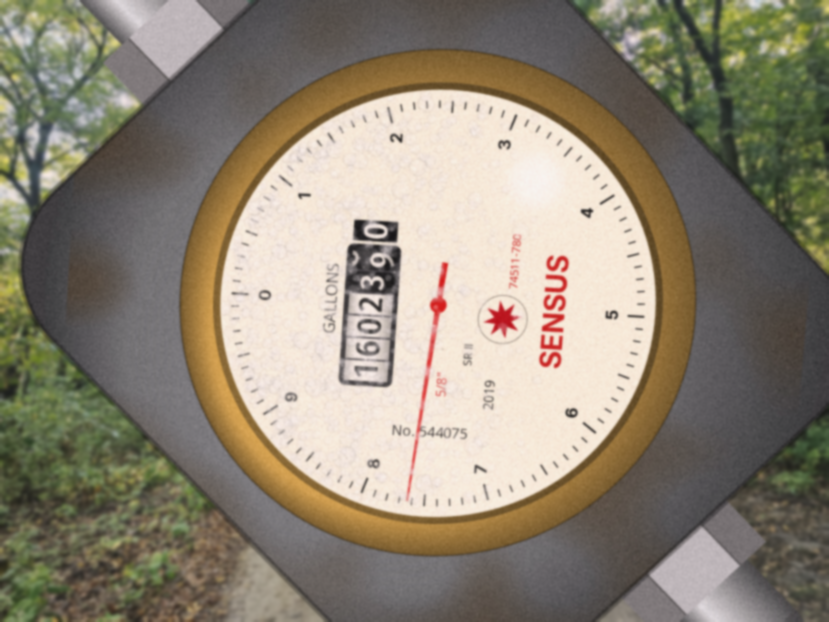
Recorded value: {"value": 1602387.6, "unit": "gal"}
